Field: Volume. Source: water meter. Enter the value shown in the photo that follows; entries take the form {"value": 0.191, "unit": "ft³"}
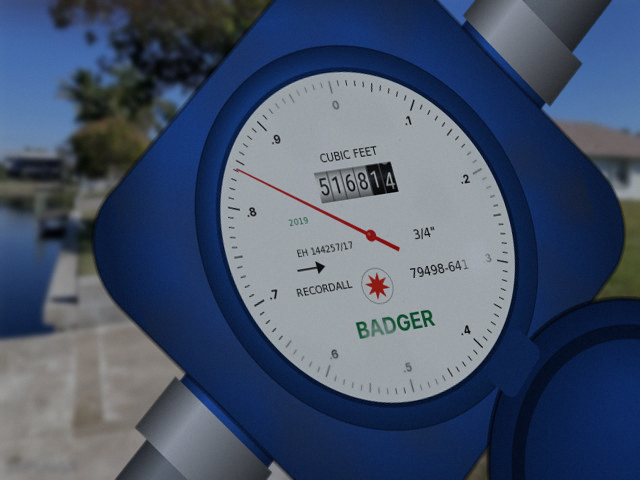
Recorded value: {"value": 516813.84, "unit": "ft³"}
